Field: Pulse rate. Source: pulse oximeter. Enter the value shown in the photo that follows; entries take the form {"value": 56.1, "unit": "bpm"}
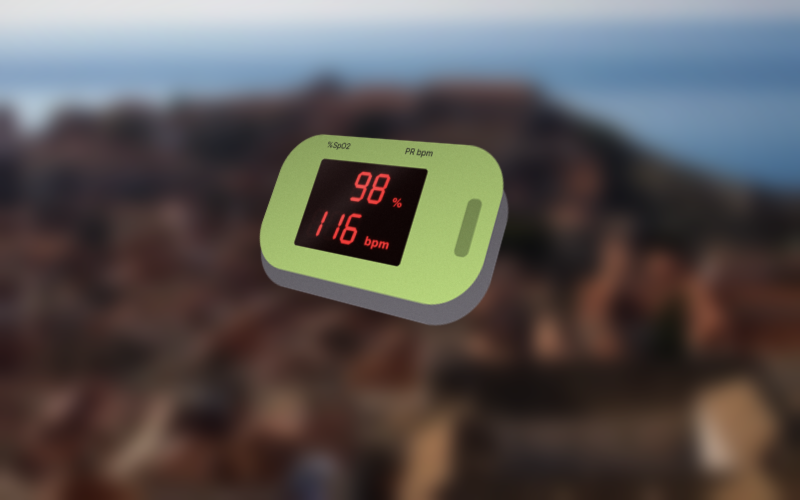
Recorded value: {"value": 116, "unit": "bpm"}
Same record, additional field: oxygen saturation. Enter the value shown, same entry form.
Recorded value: {"value": 98, "unit": "%"}
